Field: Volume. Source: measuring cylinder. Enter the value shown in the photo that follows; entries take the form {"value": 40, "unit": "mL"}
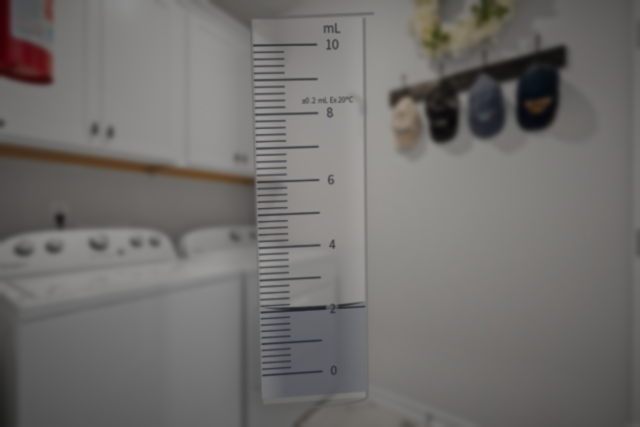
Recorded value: {"value": 2, "unit": "mL"}
